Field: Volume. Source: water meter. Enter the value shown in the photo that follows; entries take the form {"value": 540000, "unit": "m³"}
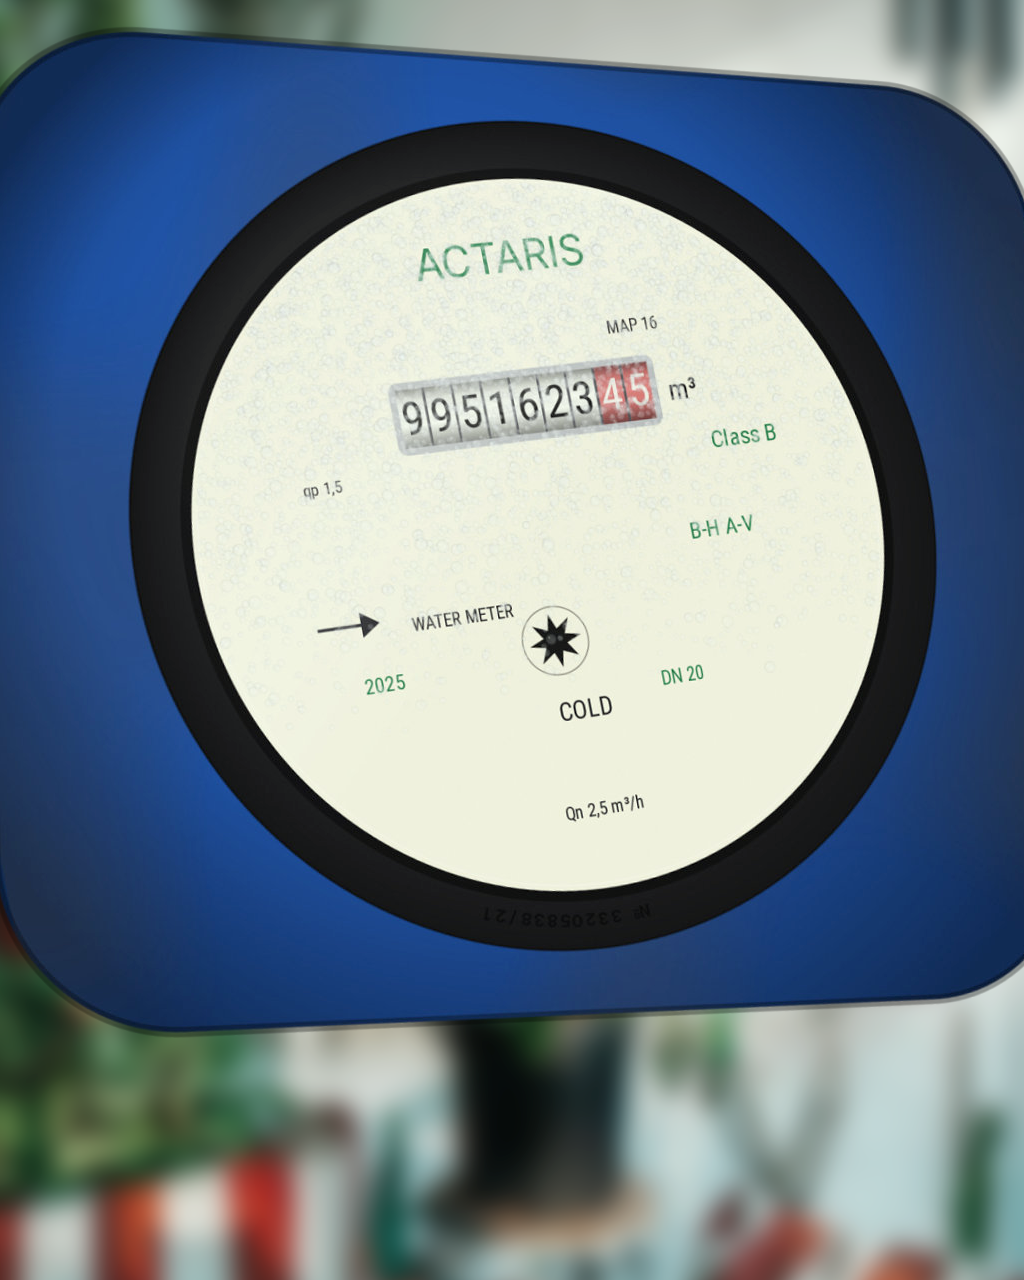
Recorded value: {"value": 9951623.45, "unit": "m³"}
